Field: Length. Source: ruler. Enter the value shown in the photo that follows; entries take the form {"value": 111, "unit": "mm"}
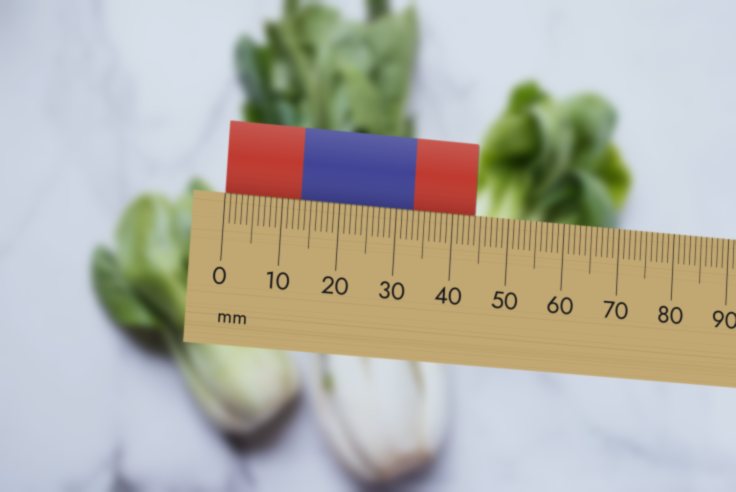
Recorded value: {"value": 44, "unit": "mm"}
